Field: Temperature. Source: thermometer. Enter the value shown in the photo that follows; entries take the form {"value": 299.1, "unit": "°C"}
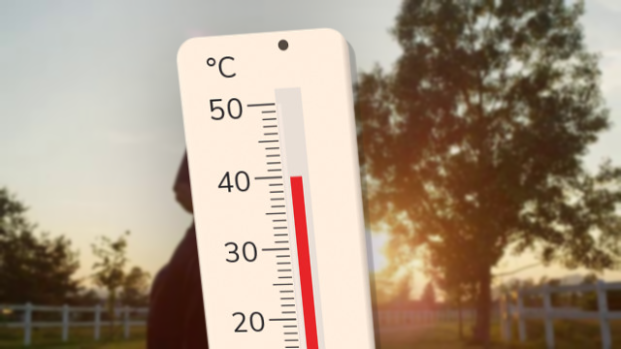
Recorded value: {"value": 40, "unit": "°C"}
